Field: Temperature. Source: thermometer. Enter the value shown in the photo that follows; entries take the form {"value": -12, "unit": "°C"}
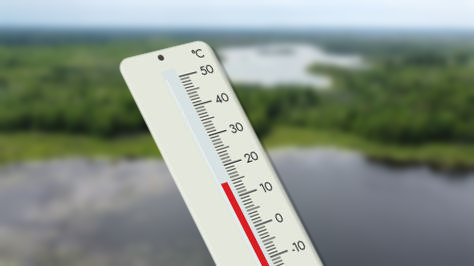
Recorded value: {"value": 15, "unit": "°C"}
